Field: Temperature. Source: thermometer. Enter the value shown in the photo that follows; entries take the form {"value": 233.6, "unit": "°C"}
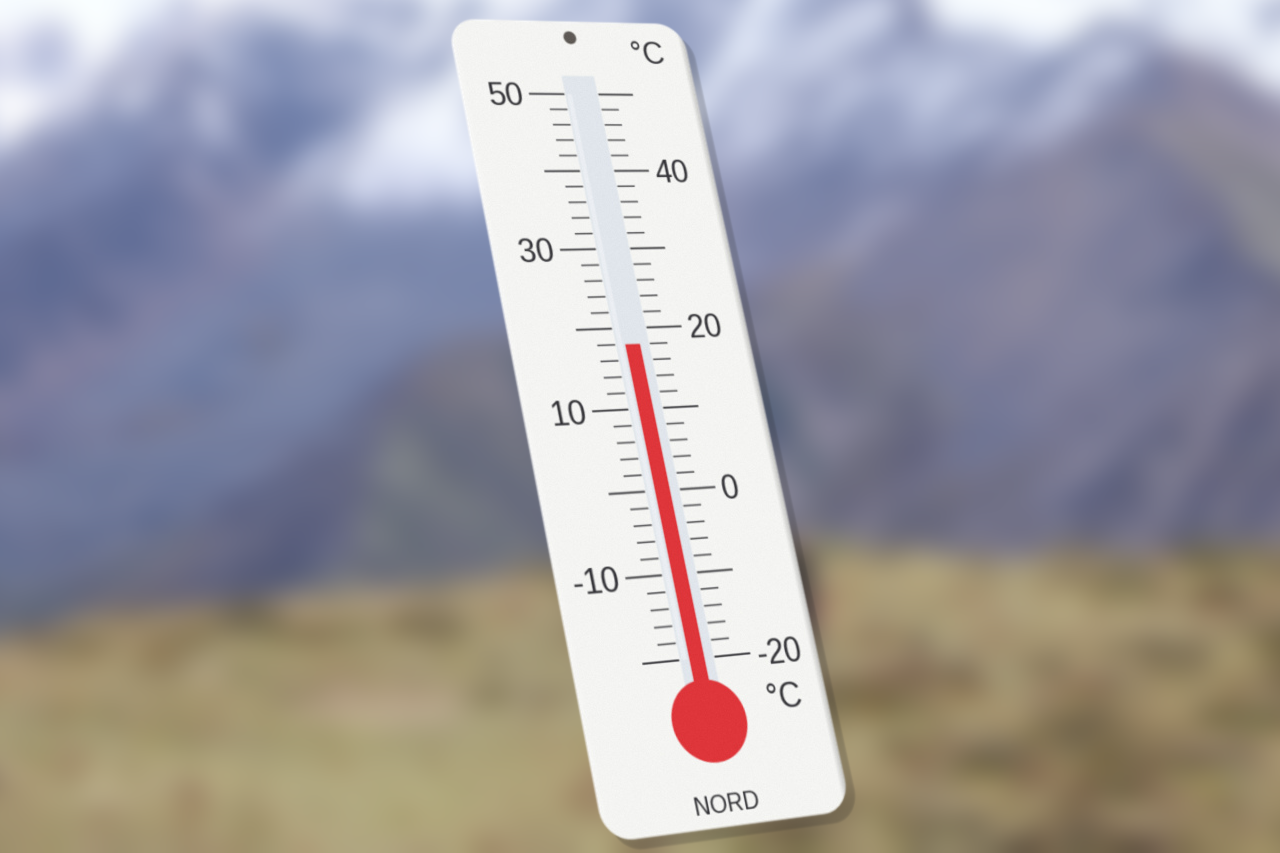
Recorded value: {"value": 18, "unit": "°C"}
